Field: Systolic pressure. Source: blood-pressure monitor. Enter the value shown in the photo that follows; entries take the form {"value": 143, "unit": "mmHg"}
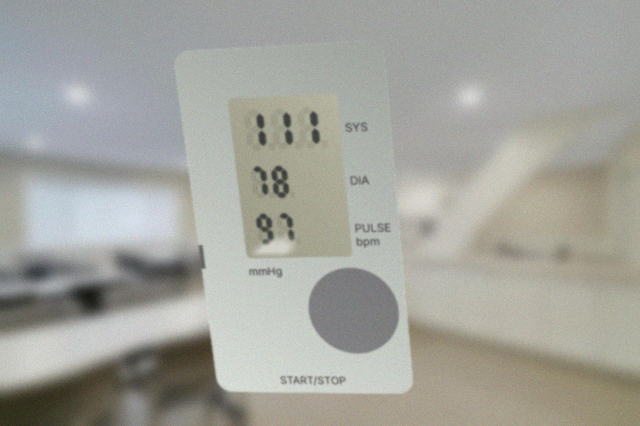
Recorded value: {"value": 111, "unit": "mmHg"}
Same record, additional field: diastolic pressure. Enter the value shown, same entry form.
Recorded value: {"value": 78, "unit": "mmHg"}
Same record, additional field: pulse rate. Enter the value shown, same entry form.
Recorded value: {"value": 97, "unit": "bpm"}
